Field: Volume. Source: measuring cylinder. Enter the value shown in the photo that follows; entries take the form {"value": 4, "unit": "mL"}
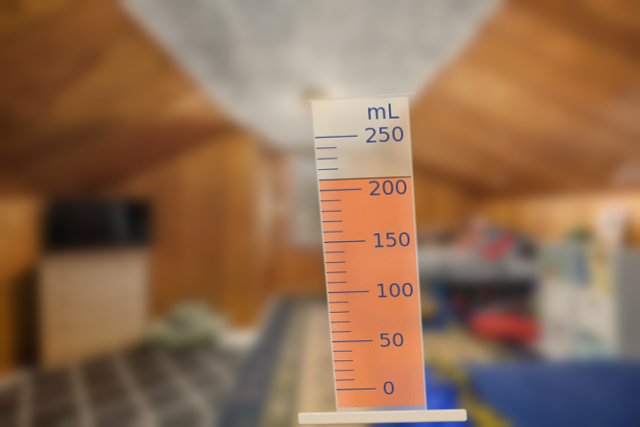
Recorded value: {"value": 210, "unit": "mL"}
